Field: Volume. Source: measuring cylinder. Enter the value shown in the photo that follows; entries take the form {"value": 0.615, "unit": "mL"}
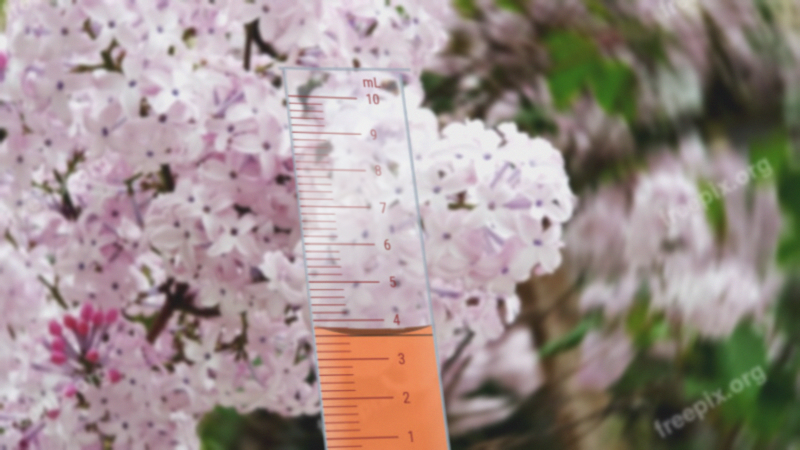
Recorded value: {"value": 3.6, "unit": "mL"}
